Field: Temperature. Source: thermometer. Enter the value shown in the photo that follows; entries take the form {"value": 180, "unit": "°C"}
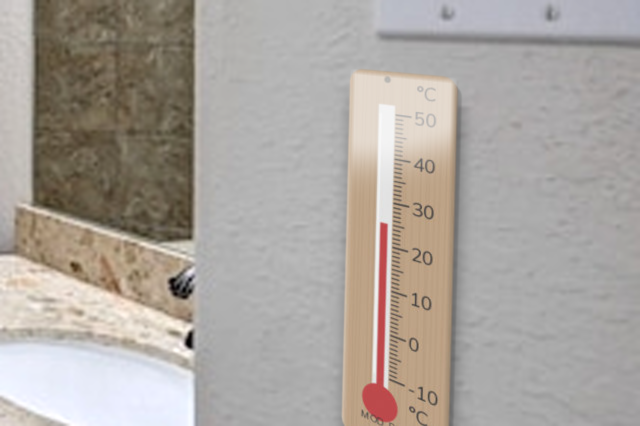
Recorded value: {"value": 25, "unit": "°C"}
